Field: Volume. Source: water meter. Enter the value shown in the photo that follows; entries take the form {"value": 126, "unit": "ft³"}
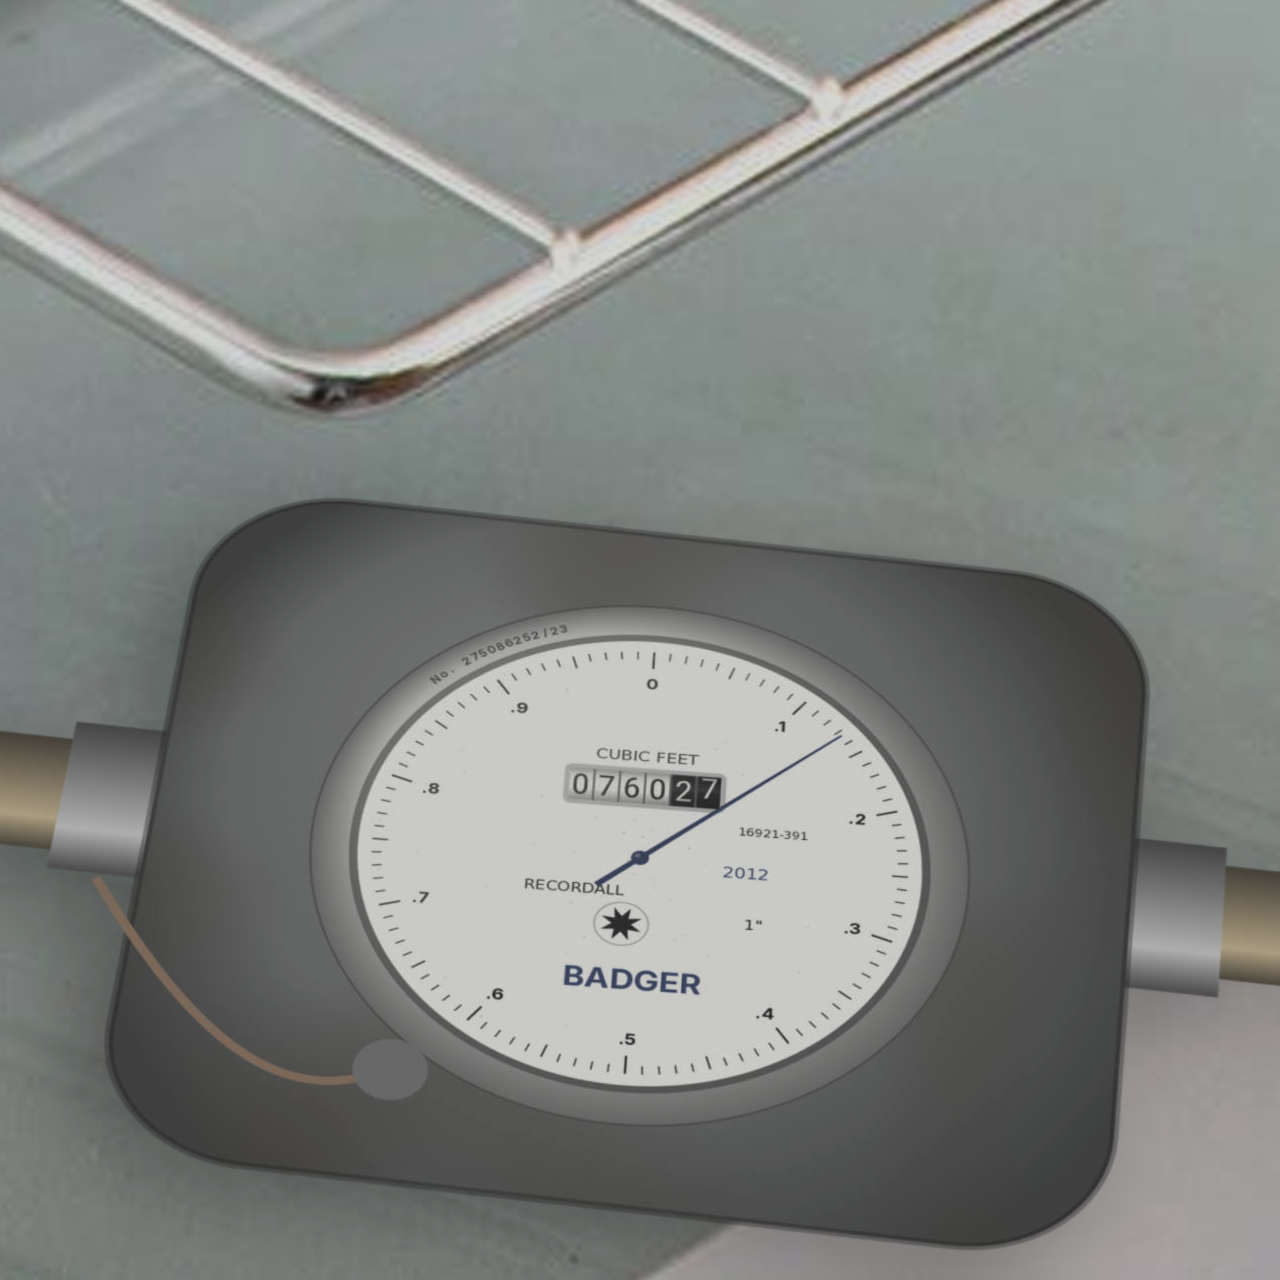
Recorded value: {"value": 76027.13, "unit": "ft³"}
